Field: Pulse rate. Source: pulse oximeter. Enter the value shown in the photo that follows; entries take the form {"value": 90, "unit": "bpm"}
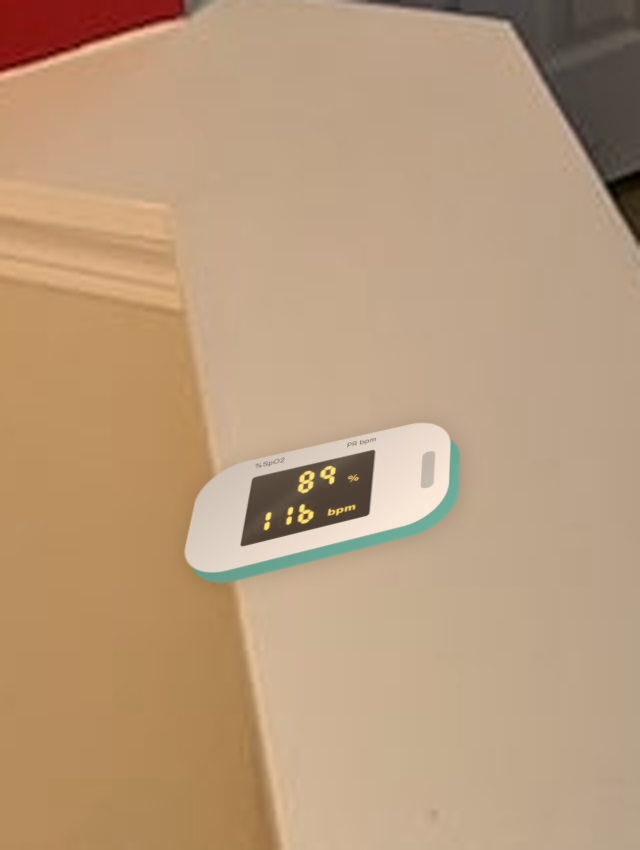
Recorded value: {"value": 116, "unit": "bpm"}
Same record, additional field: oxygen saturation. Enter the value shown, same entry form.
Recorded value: {"value": 89, "unit": "%"}
